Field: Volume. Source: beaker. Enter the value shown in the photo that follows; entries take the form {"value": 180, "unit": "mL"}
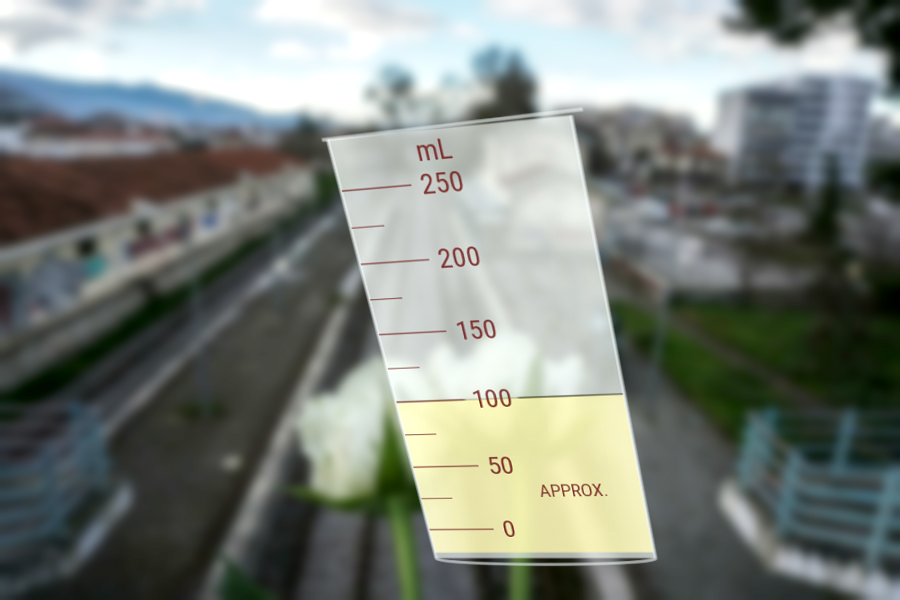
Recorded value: {"value": 100, "unit": "mL"}
